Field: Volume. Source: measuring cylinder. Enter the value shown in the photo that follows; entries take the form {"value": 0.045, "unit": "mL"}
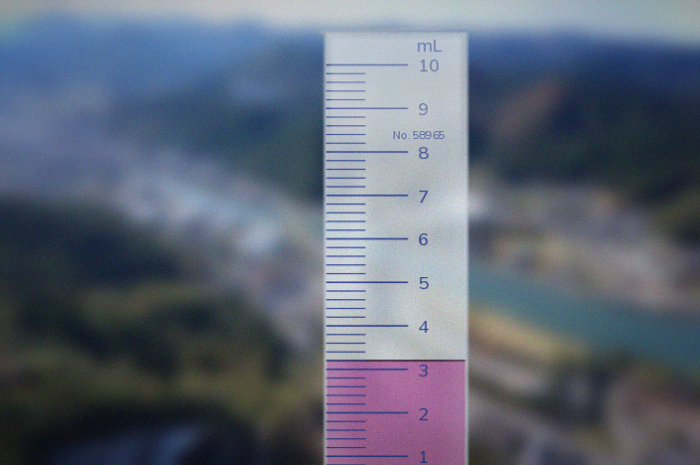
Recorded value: {"value": 3.2, "unit": "mL"}
